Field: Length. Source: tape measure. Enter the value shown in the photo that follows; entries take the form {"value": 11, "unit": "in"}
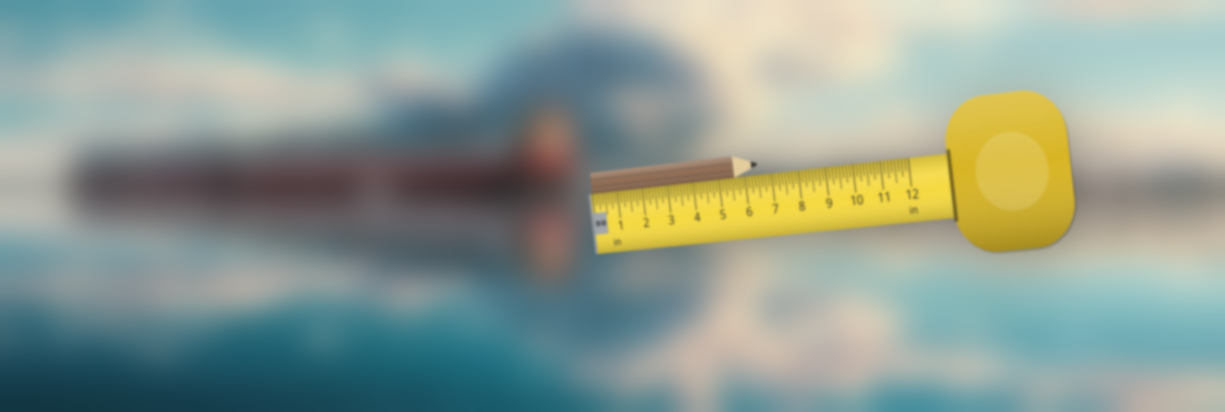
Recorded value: {"value": 6.5, "unit": "in"}
